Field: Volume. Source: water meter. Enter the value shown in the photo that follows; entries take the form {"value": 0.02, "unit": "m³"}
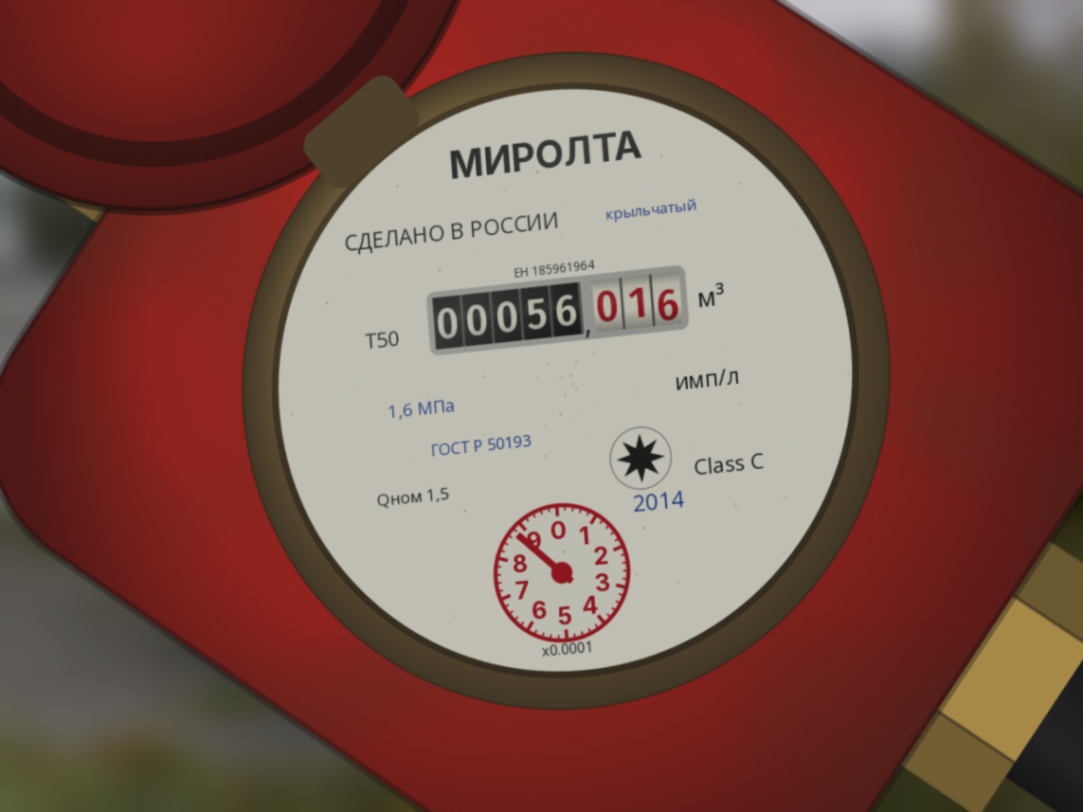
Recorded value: {"value": 56.0158, "unit": "m³"}
